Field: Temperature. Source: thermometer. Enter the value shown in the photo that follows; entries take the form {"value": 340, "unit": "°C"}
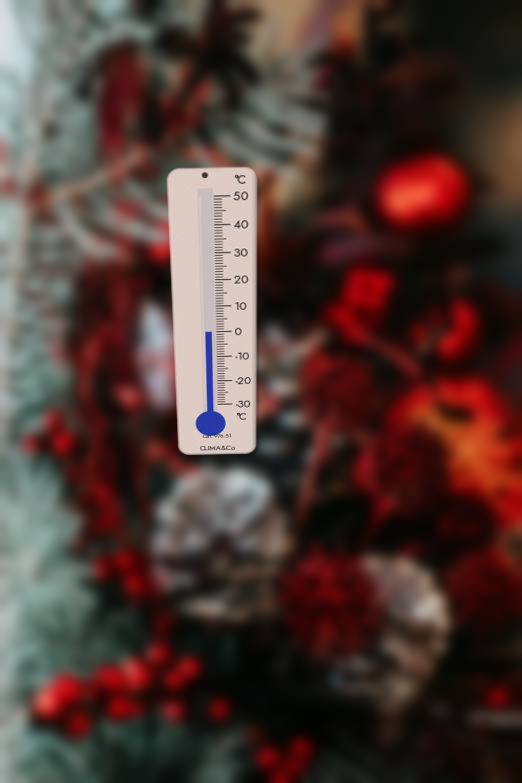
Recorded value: {"value": 0, "unit": "°C"}
